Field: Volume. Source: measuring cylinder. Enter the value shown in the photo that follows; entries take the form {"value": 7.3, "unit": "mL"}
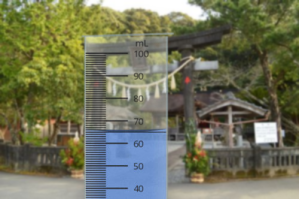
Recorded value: {"value": 65, "unit": "mL"}
